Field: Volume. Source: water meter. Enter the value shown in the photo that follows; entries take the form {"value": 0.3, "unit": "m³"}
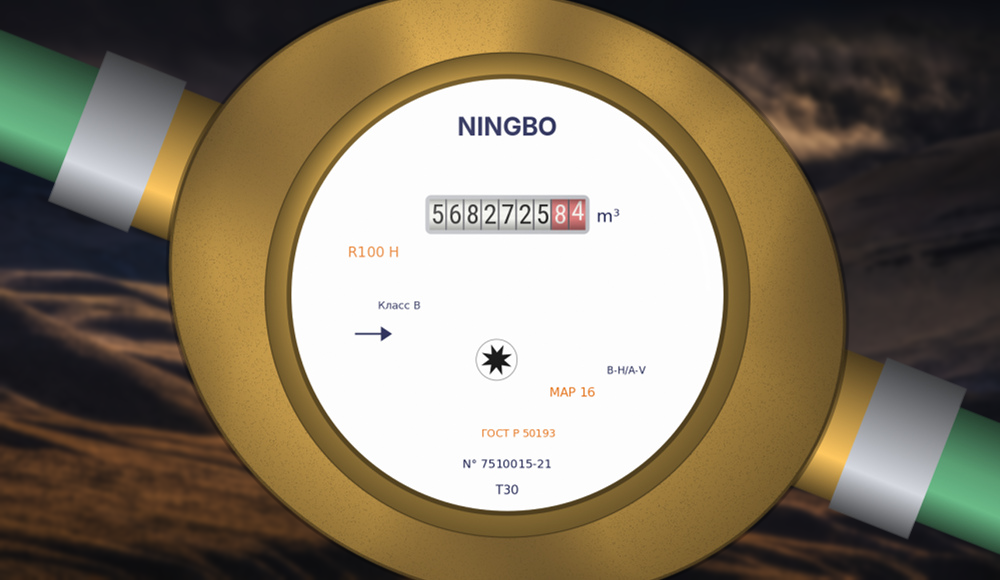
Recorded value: {"value": 5682725.84, "unit": "m³"}
